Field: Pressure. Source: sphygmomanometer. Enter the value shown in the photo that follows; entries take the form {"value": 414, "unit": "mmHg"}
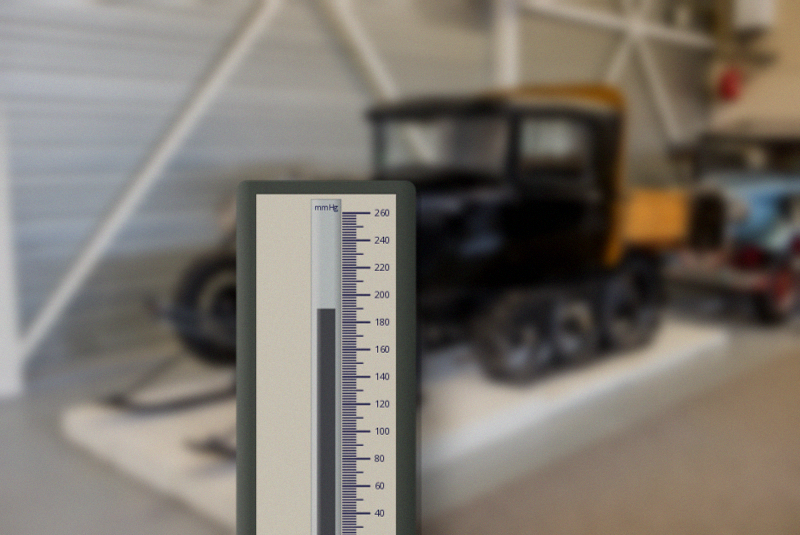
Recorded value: {"value": 190, "unit": "mmHg"}
